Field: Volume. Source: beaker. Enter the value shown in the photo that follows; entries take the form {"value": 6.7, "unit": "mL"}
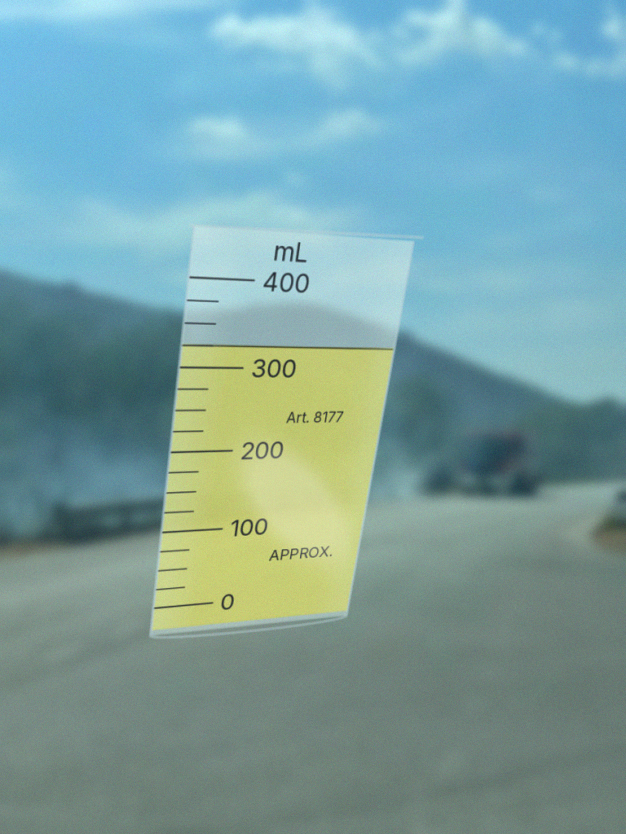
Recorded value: {"value": 325, "unit": "mL"}
